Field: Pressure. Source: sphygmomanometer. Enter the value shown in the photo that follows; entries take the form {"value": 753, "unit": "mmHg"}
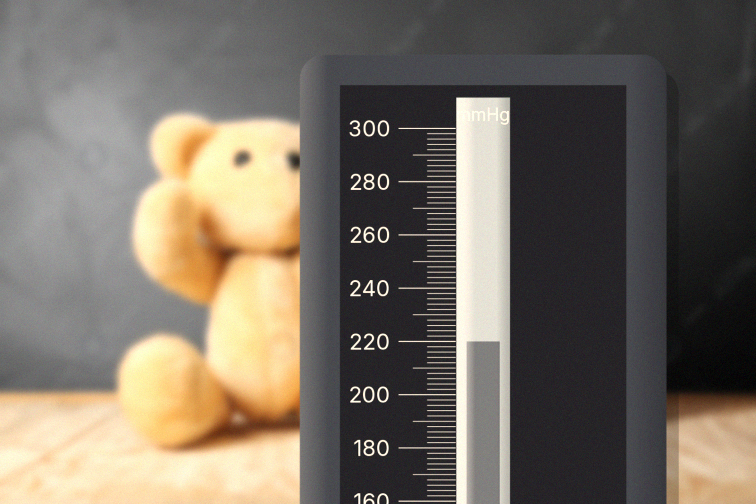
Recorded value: {"value": 220, "unit": "mmHg"}
